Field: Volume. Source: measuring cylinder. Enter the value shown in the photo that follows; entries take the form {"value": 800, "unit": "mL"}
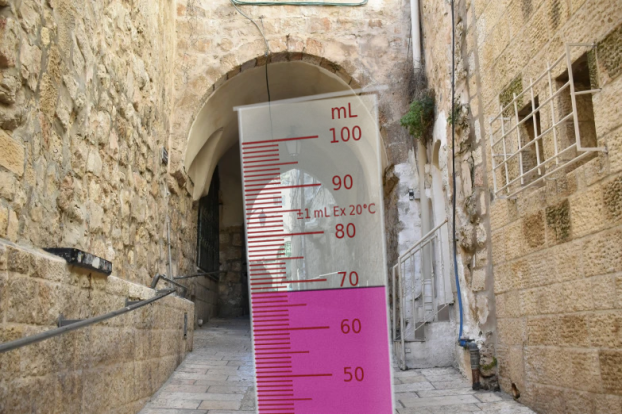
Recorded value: {"value": 68, "unit": "mL"}
